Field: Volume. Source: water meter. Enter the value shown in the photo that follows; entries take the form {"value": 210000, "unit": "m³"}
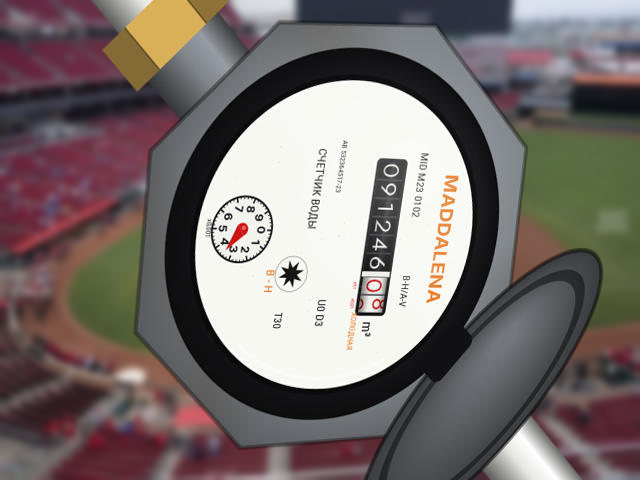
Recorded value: {"value": 91246.083, "unit": "m³"}
